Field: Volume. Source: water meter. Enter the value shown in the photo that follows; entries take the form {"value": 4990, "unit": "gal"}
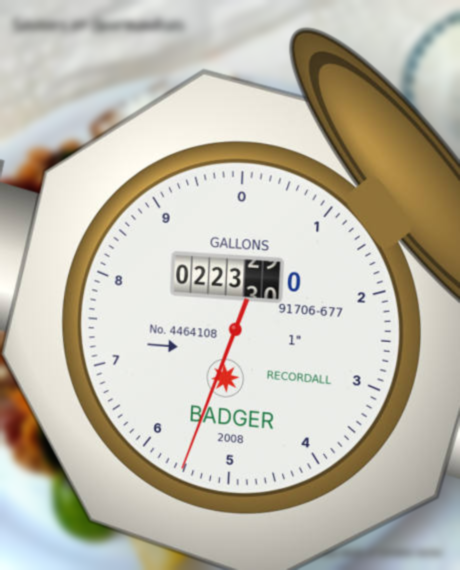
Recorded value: {"value": 223295.5, "unit": "gal"}
